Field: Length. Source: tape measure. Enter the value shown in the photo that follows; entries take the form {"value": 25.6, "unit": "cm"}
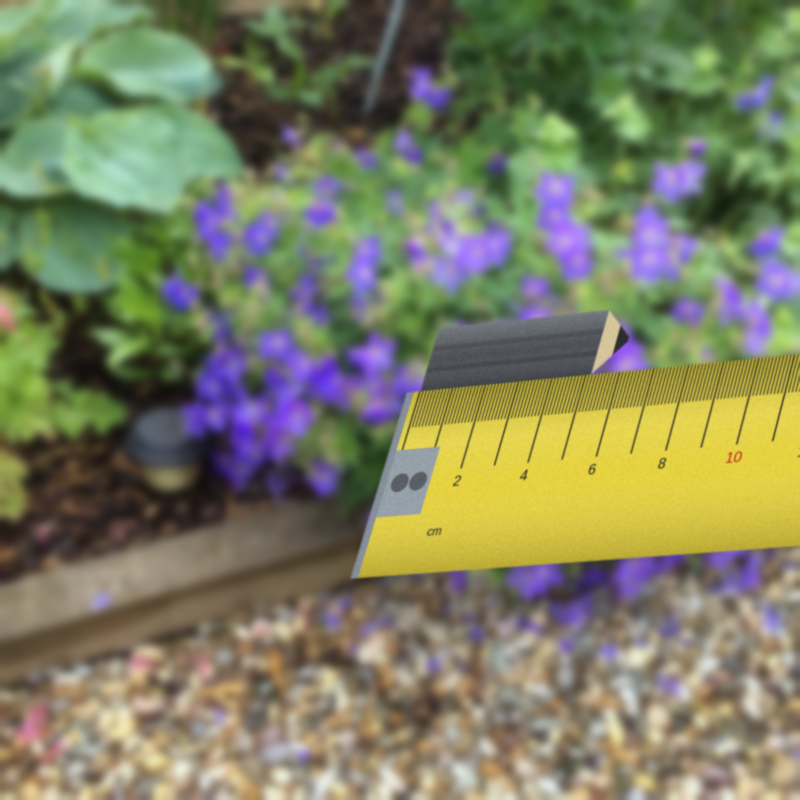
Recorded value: {"value": 6, "unit": "cm"}
